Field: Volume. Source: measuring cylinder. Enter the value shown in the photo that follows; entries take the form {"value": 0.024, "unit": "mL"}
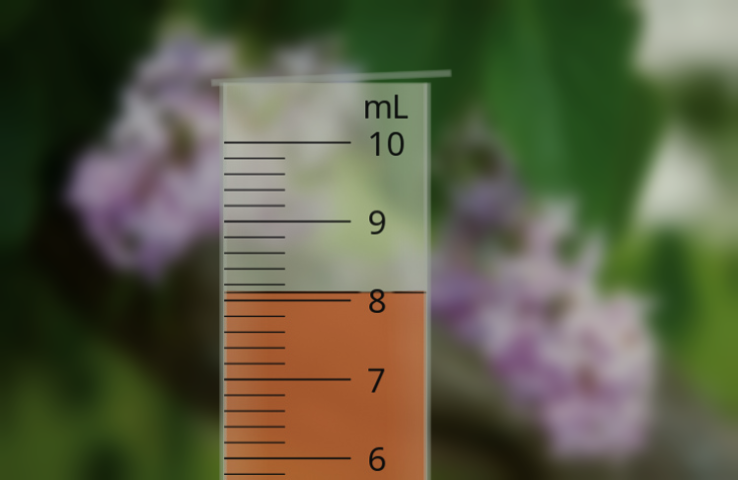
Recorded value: {"value": 8.1, "unit": "mL"}
